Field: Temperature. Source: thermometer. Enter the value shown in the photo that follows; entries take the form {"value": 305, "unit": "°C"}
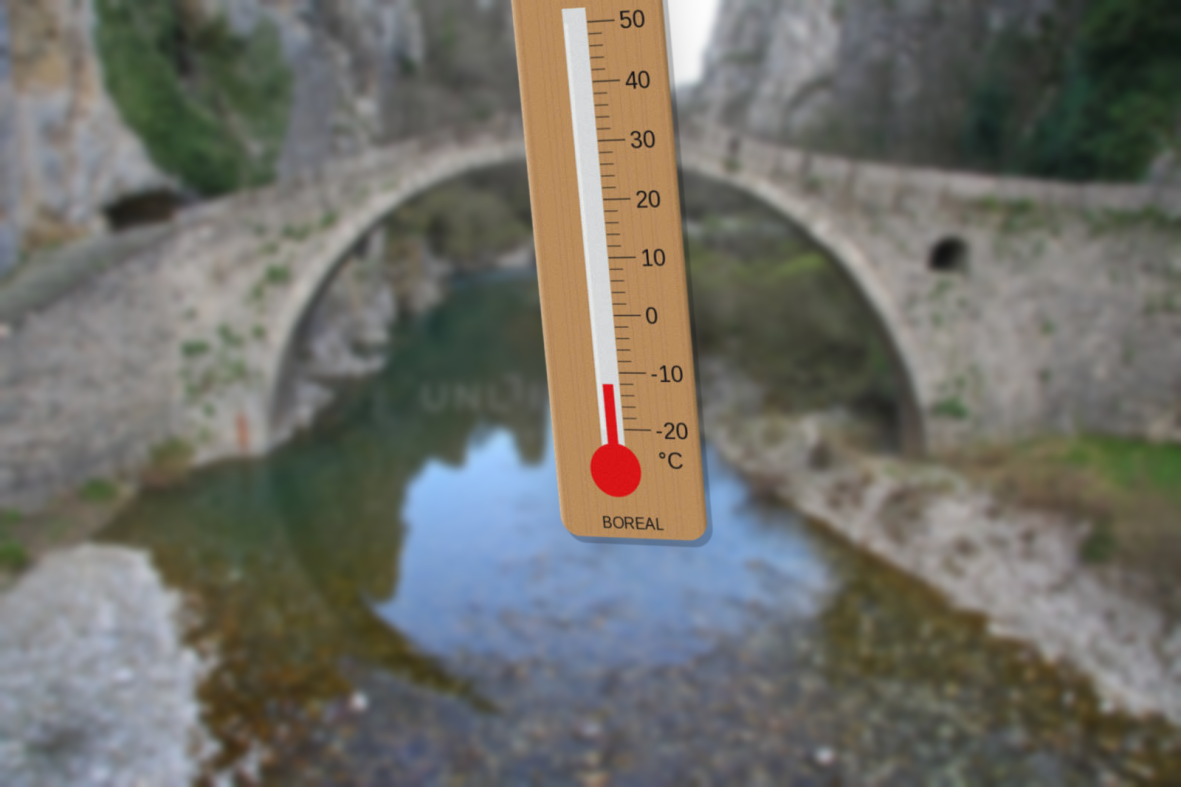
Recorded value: {"value": -12, "unit": "°C"}
